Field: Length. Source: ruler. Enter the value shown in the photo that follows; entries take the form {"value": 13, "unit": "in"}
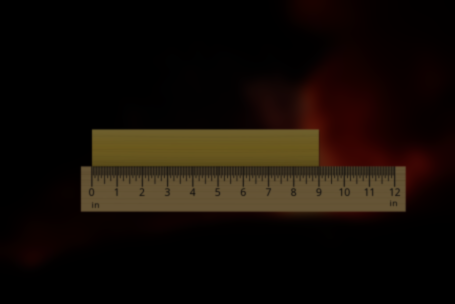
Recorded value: {"value": 9, "unit": "in"}
